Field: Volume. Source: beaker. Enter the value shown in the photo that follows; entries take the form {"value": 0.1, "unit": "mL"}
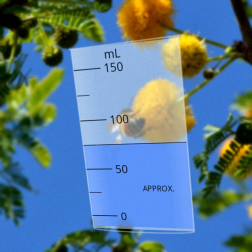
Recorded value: {"value": 75, "unit": "mL"}
